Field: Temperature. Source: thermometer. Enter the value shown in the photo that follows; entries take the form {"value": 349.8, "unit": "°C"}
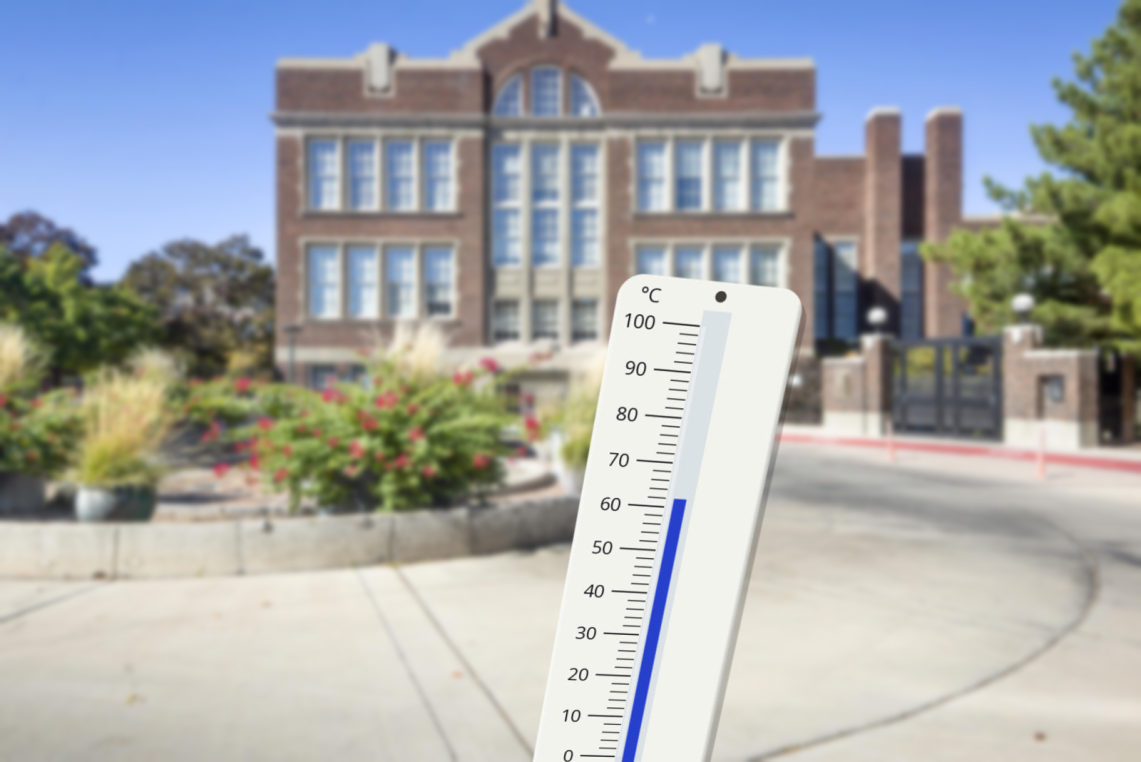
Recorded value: {"value": 62, "unit": "°C"}
